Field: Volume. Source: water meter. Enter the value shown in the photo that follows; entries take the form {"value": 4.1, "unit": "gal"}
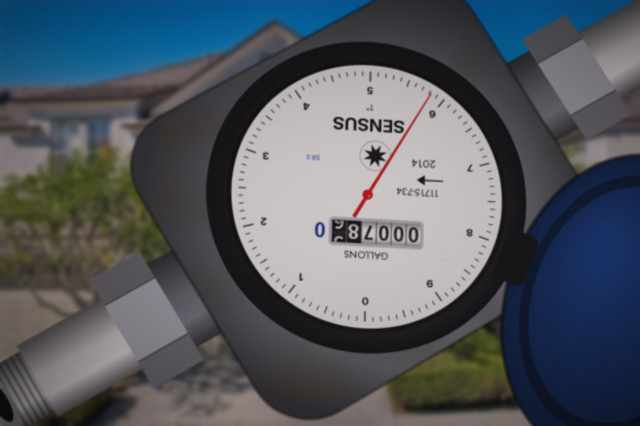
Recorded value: {"value": 7855.8, "unit": "gal"}
